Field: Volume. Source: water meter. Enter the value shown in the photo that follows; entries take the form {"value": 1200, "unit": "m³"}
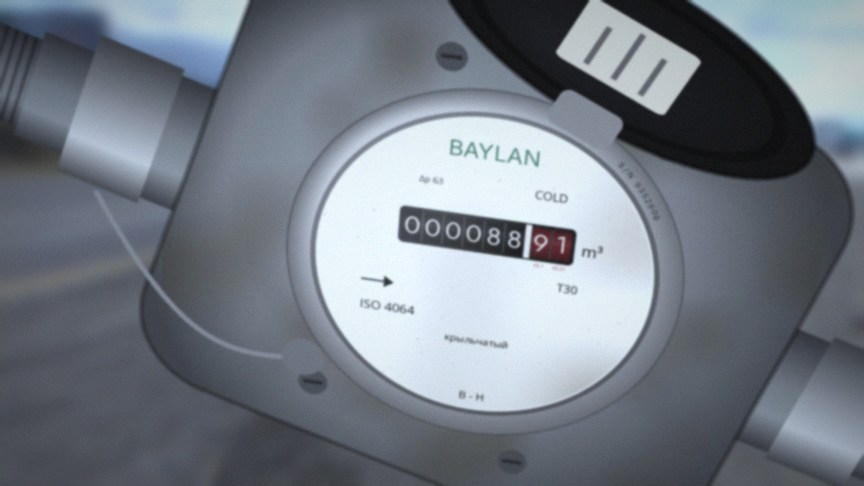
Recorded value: {"value": 88.91, "unit": "m³"}
